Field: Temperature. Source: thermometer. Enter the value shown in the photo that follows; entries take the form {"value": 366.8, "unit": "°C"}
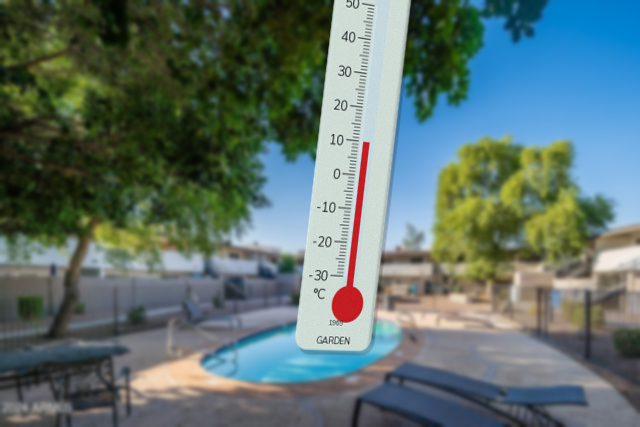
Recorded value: {"value": 10, "unit": "°C"}
